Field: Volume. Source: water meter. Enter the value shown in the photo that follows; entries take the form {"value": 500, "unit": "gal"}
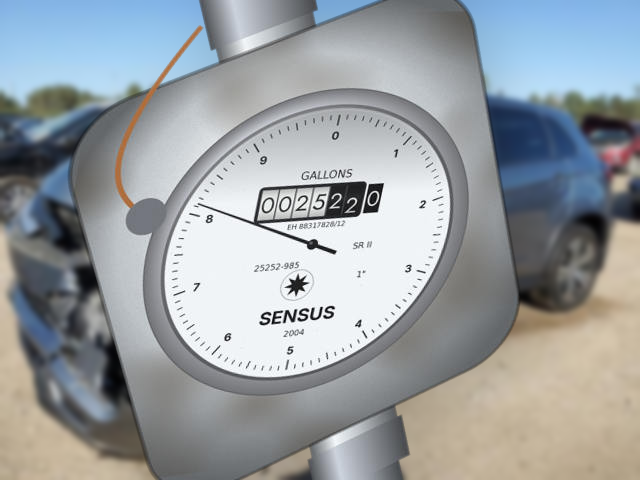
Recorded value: {"value": 25218.1, "unit": "gal"}
